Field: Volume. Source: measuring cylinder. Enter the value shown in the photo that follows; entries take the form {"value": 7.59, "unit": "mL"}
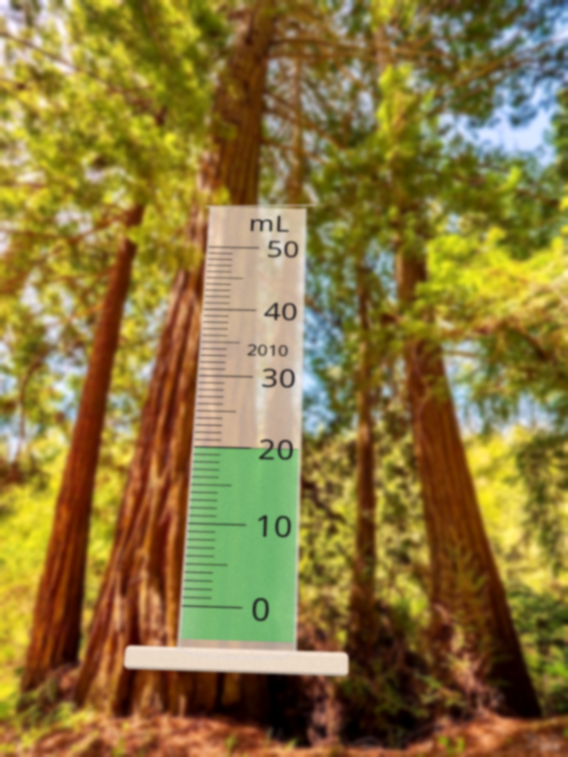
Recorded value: {"value": 20, "unit": "mL"}
